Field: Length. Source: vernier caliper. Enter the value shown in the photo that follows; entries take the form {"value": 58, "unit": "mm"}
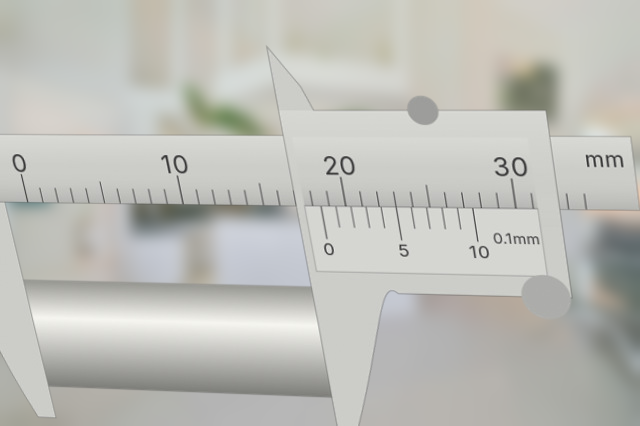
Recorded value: {"value": 18.5, "unit": "mm"}
